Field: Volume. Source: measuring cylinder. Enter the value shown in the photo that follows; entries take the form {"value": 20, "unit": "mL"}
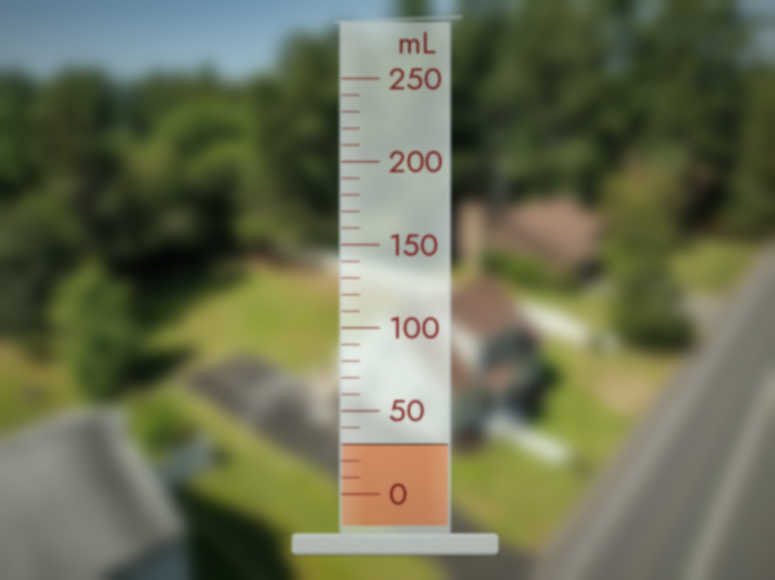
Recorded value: {"value": 30, "unit": "mL"}
